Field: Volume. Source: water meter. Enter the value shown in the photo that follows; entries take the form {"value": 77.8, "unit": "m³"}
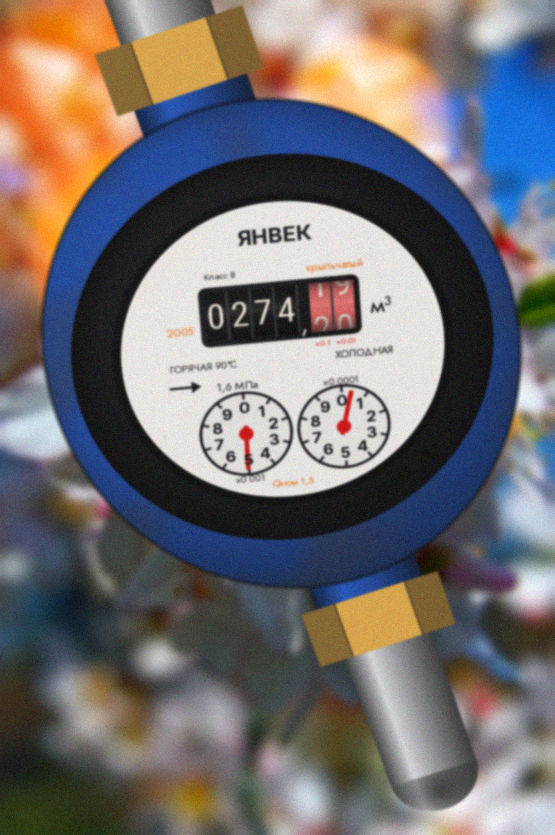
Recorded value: {"value": 274.1950, "unit": "m³"}
